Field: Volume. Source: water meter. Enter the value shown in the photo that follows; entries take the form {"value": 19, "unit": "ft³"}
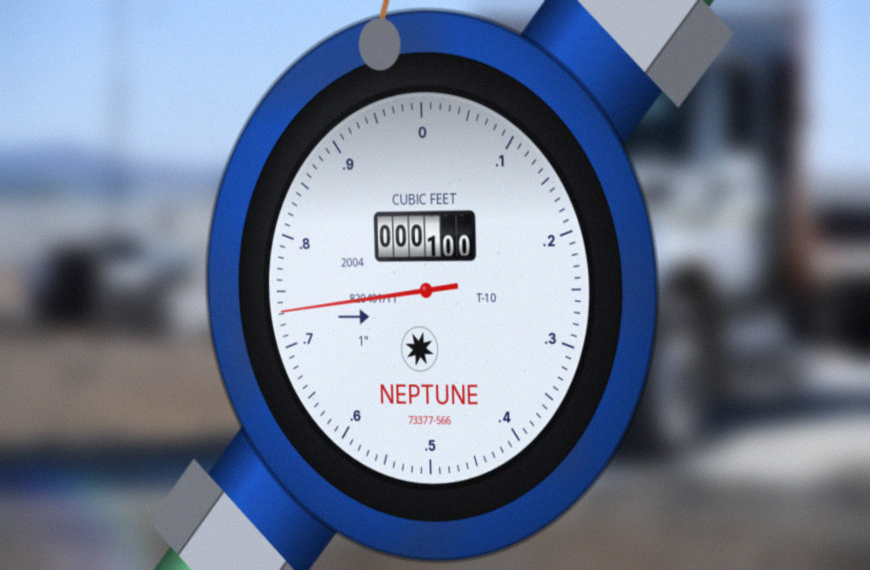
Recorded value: {"value": 99.73, "unit": "ft³"}
